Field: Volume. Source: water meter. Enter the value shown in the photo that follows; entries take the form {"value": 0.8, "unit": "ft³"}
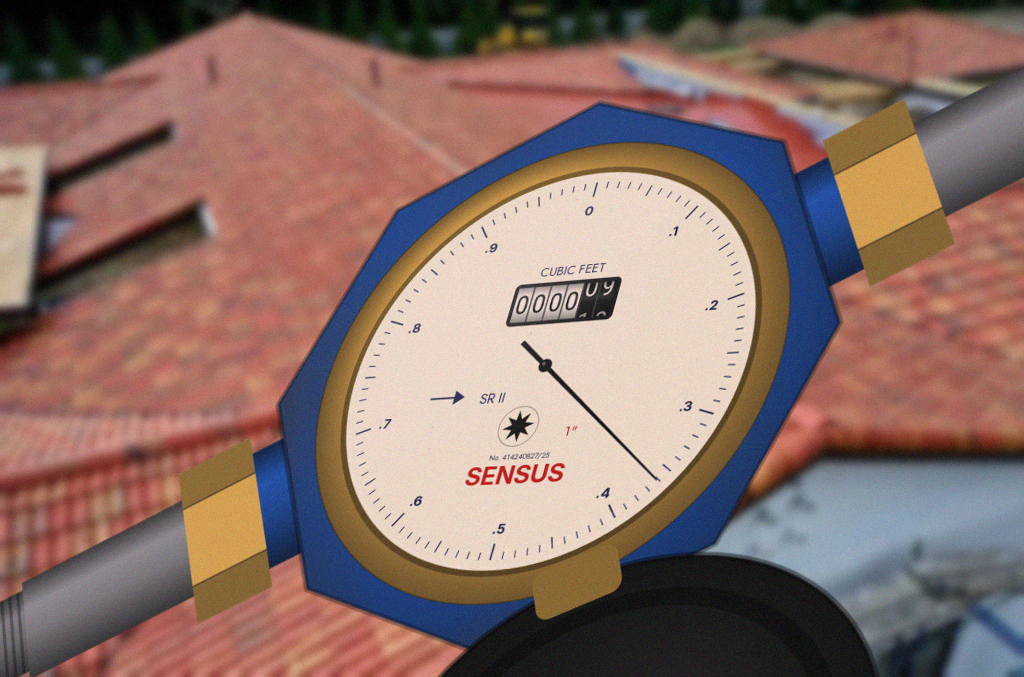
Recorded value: {"value": 9.36, "unit": "ft³"}
